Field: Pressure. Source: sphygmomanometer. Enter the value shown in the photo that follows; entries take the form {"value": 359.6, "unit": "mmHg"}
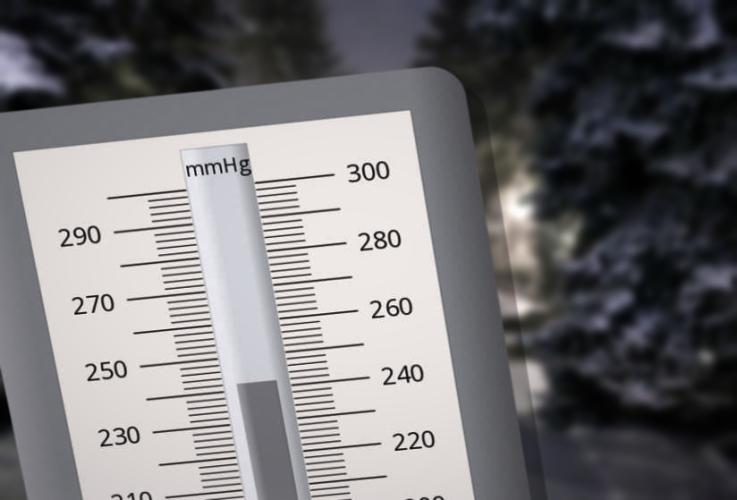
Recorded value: {"value": 242, "unit": "mmHg"}
